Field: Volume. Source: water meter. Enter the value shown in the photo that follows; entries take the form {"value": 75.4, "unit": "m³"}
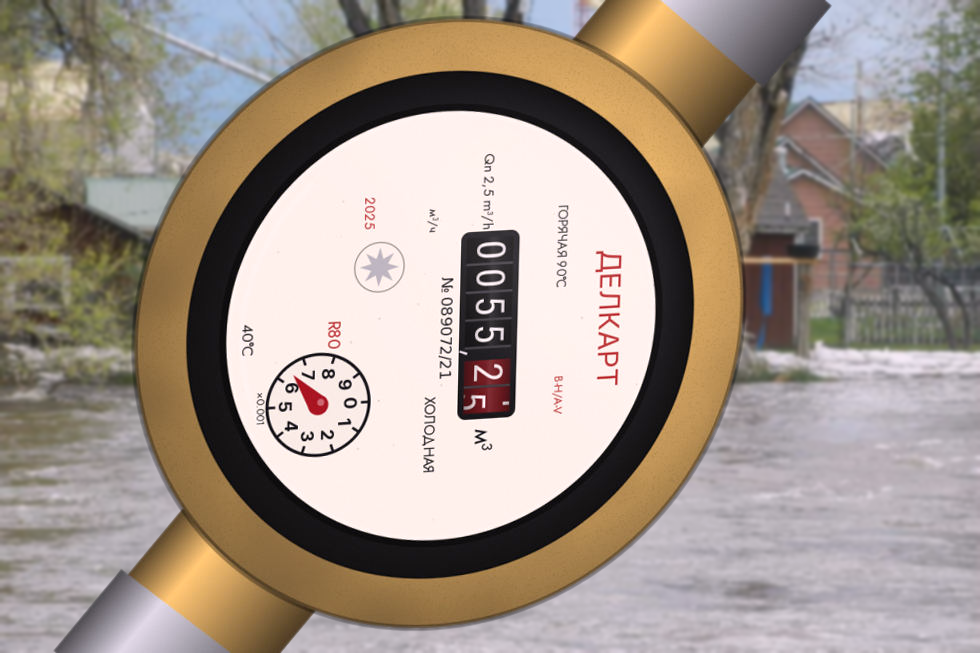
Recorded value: {"value": 55.246, "unit": "m³"}
